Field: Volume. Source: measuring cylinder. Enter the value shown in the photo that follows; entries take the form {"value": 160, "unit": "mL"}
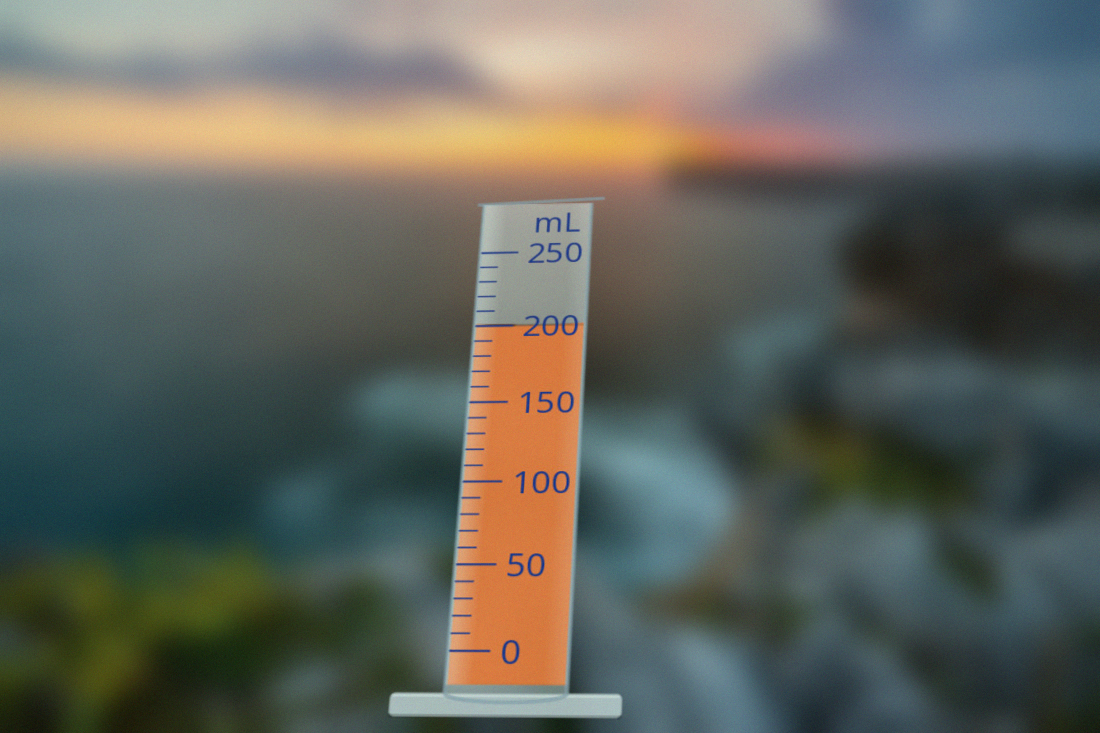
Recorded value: {"value": 200, "unit": "mL"}
